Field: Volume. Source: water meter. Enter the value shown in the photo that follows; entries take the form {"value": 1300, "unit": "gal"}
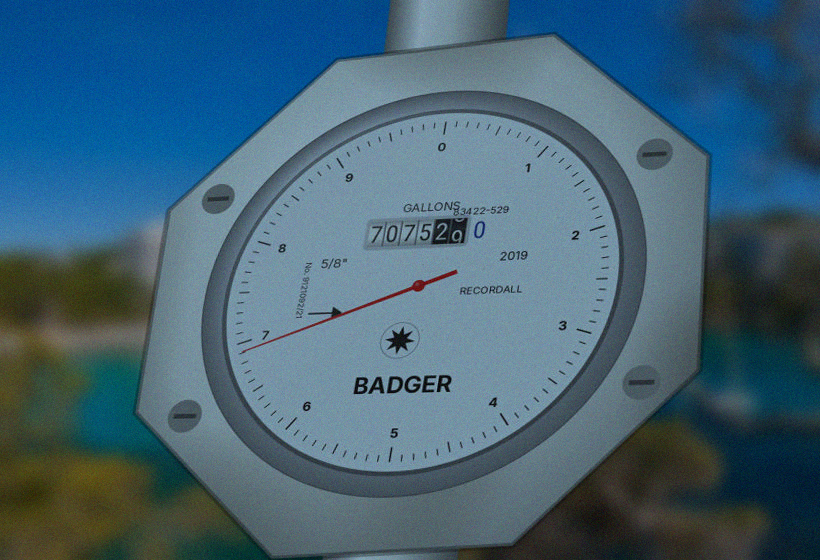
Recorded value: {"value": 7075286.9, "unit": "gal"}
